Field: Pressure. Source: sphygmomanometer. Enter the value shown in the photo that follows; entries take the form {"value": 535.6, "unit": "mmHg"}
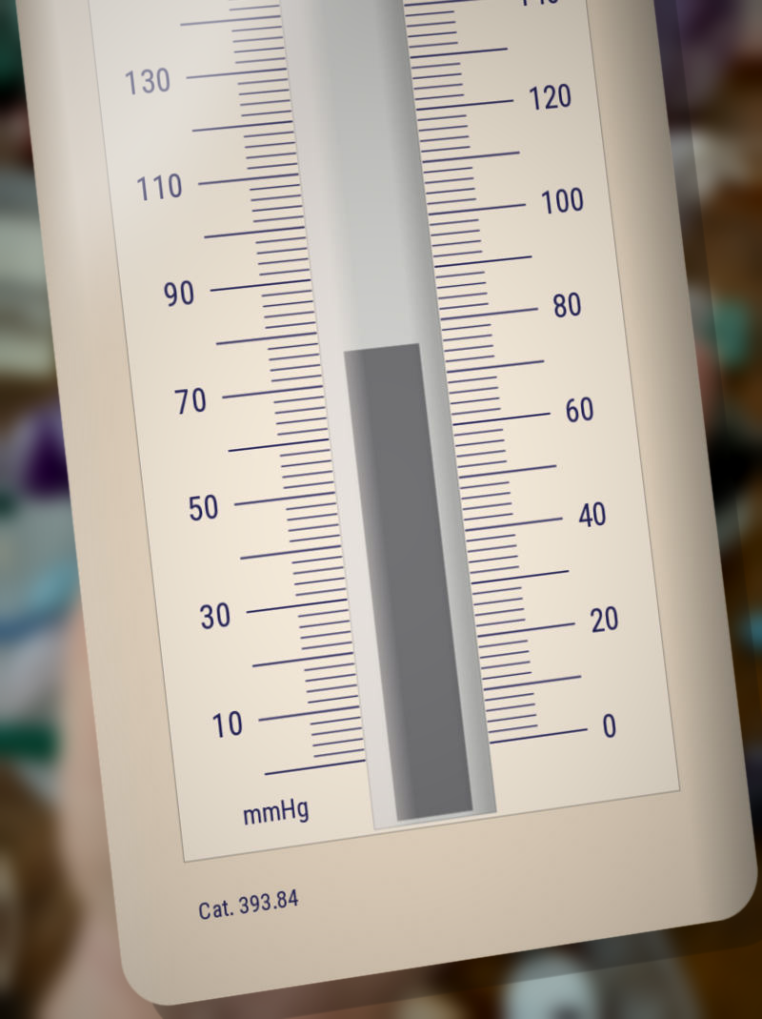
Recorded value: {"value": 76, "unit": "mmHg"}
